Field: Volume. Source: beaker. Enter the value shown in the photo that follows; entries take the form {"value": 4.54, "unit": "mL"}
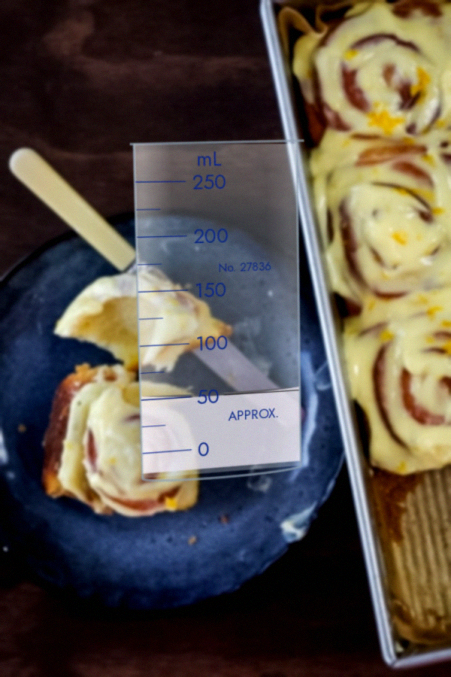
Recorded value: {"value": 50, "unit": "mL"}
